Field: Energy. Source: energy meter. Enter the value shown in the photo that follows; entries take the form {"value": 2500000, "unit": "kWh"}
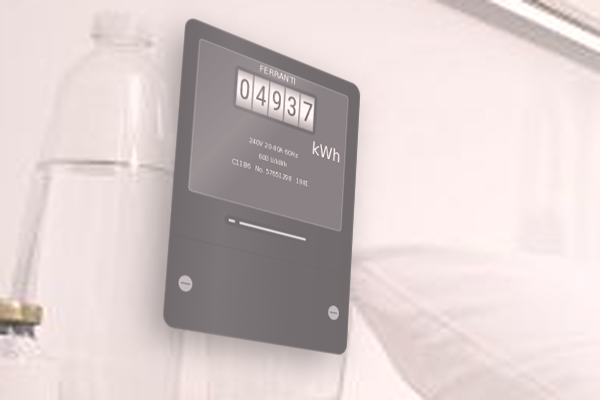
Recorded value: {"value": 4937, "unit": "kWh"}
